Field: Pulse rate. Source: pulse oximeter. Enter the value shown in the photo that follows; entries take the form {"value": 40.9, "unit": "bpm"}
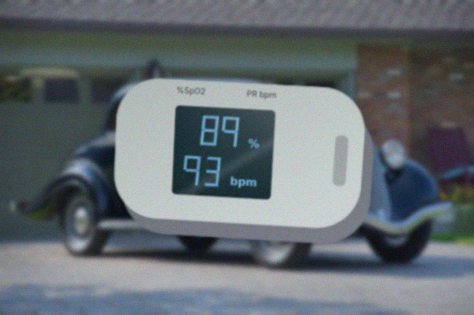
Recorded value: {"value": 93, "unit": "bpm"}
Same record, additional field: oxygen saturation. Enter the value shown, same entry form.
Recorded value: {"value": 89, "unit": "%"}
